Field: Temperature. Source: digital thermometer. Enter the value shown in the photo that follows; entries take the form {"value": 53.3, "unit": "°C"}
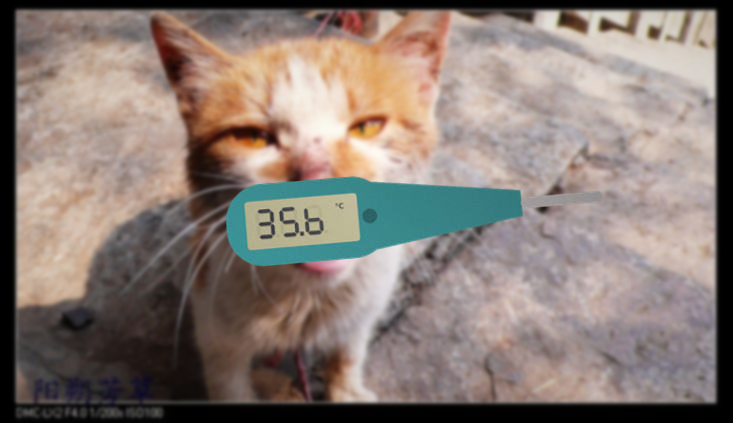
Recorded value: {"value": 35.6, "unit": "°C"}
